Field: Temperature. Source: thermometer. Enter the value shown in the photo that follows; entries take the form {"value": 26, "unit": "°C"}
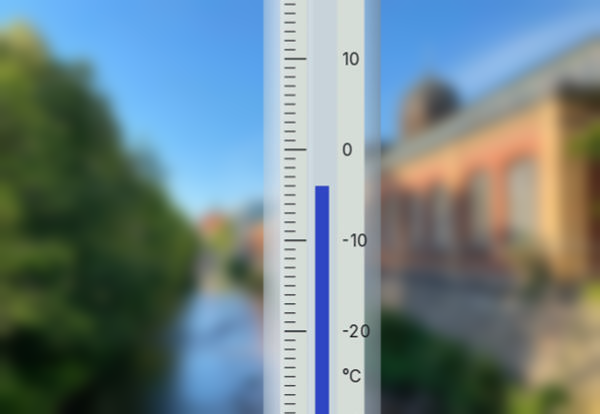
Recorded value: {"value": -4, "unit": "°C"}
